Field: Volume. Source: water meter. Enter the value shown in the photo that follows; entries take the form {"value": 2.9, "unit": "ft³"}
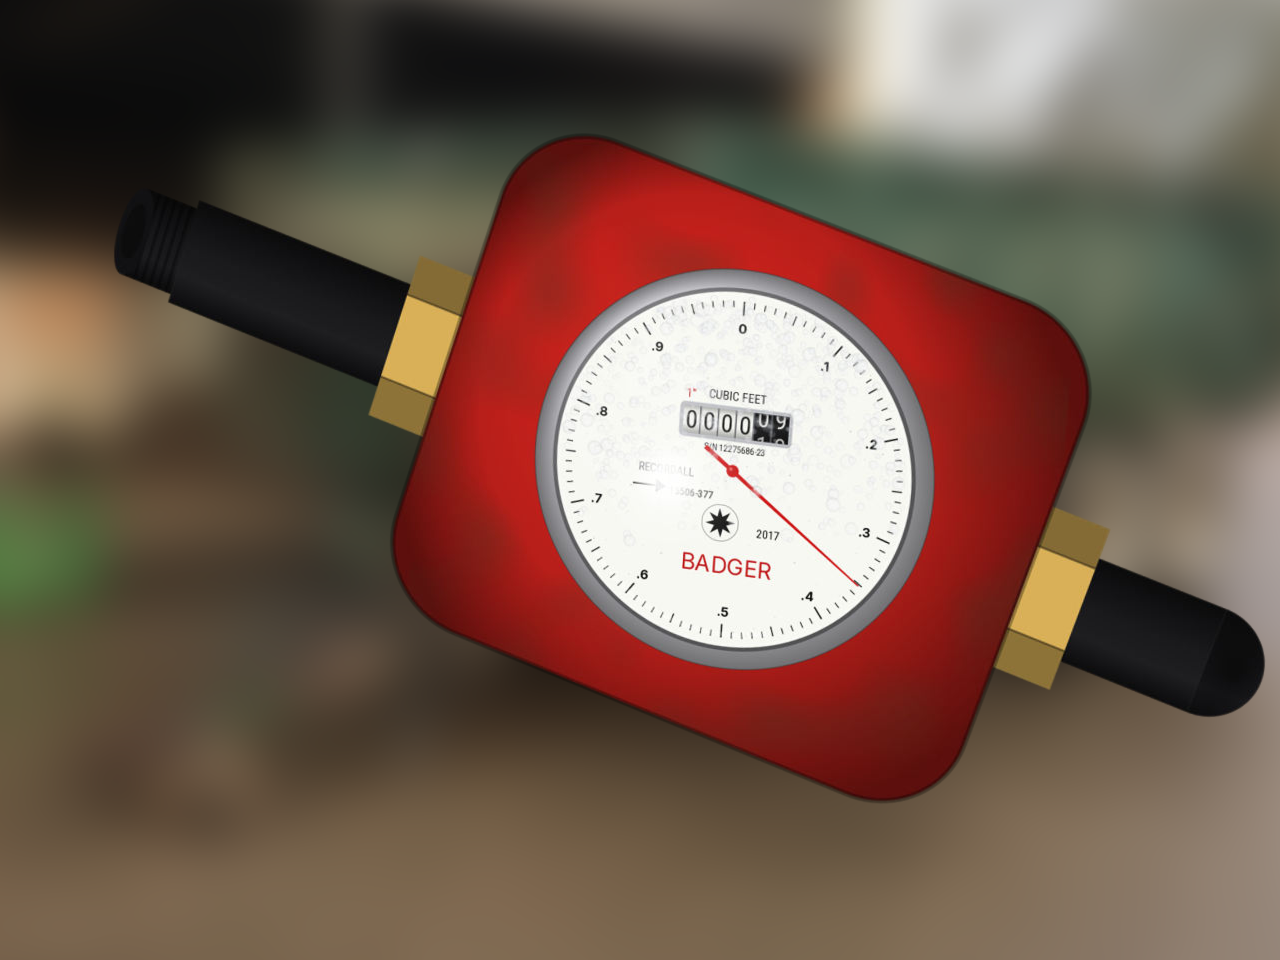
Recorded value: {"value": 9.35, "unit": "ft³"}
